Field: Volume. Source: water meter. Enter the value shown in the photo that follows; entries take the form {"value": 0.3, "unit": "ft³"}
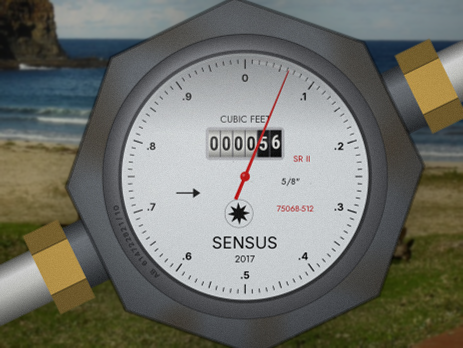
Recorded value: {"value": 56.06, "unit": "ft³"}
